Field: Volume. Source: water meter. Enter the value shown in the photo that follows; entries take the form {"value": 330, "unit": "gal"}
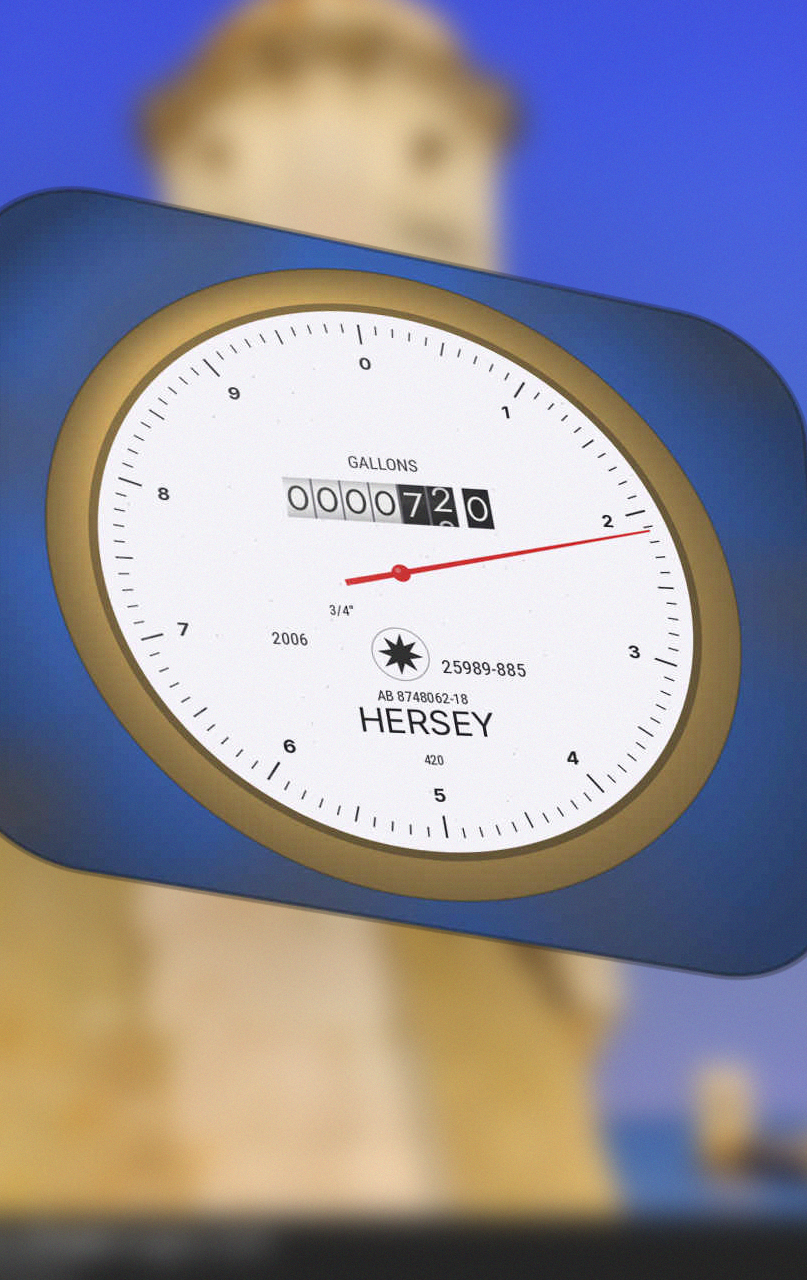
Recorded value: {"value": 722.1, "unit": "gal"}
